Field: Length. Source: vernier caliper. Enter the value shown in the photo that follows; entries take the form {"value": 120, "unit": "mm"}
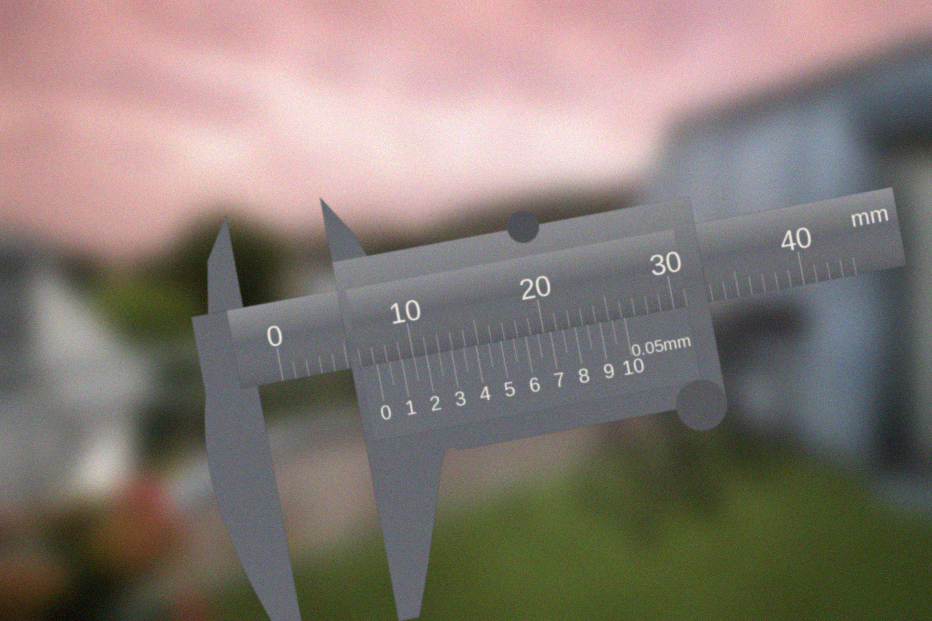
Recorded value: {"value": 7.2, "unit": "mm"}
